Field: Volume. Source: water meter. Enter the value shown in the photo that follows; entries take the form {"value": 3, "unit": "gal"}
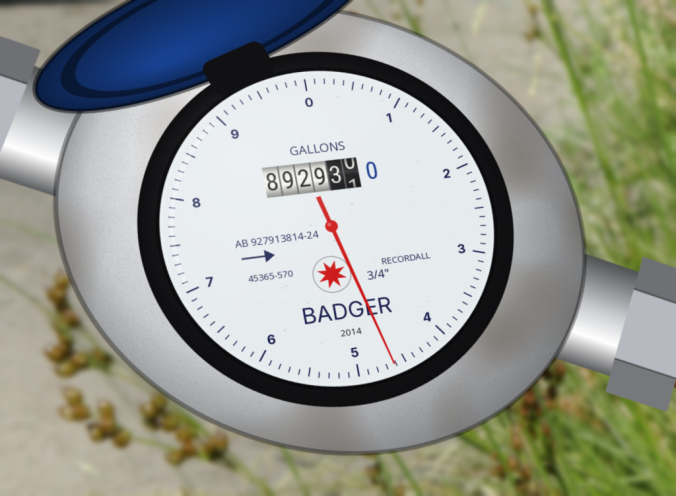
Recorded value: {"value": 8929304.6, "unit": "gal"}
